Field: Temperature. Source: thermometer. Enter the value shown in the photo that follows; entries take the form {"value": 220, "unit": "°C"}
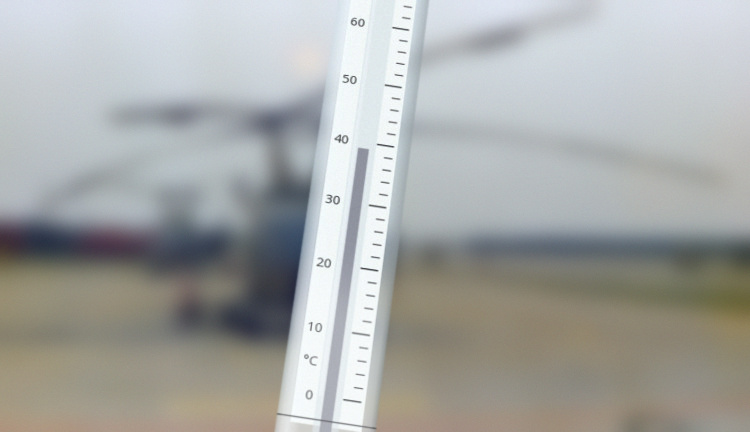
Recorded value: {"value": 39, "unit": "°C"}
